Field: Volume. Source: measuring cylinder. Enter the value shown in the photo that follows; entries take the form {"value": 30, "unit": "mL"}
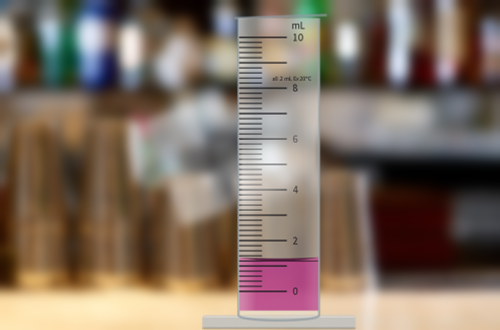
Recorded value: {"value": 1.2, "unit": "mL"}
